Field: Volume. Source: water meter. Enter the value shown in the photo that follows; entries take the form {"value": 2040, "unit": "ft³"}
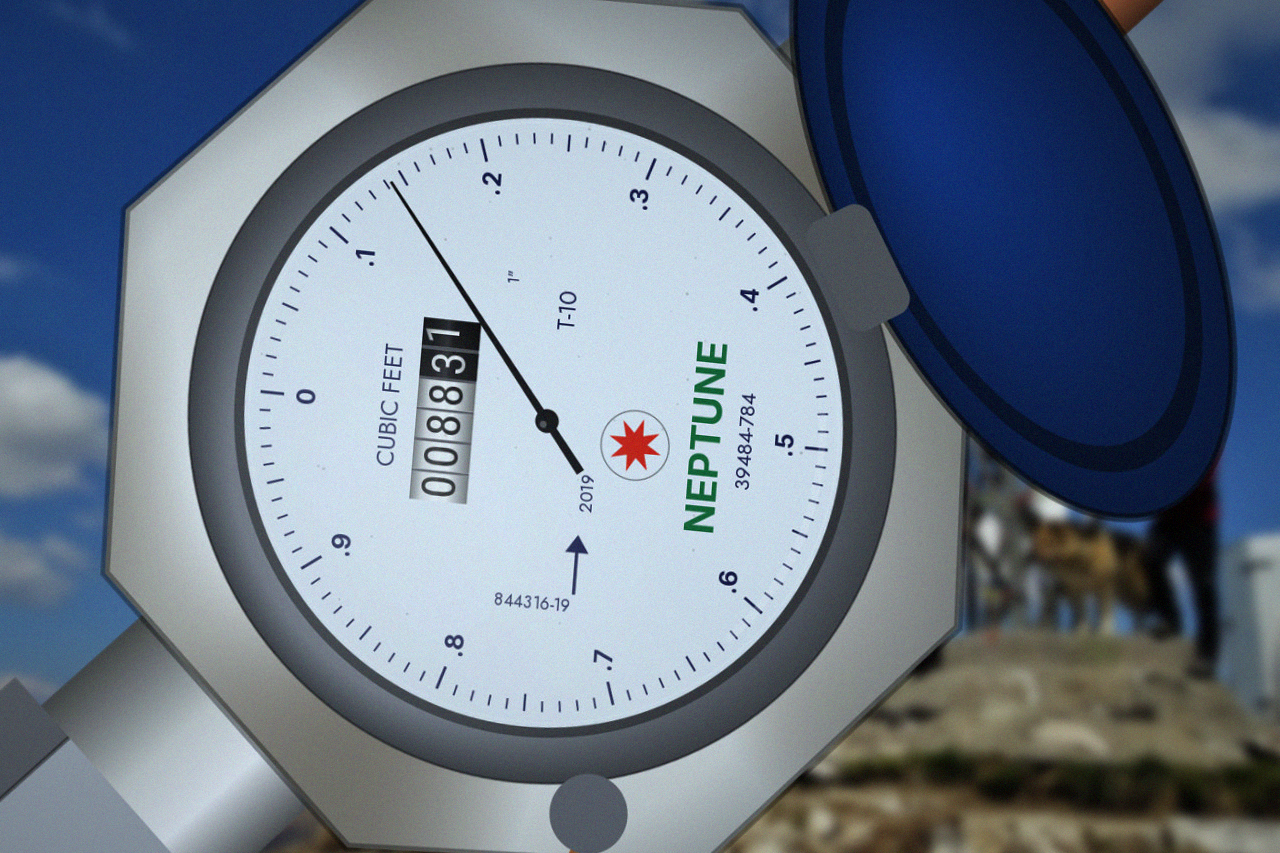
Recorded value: {"value": 8831.14, "unit": "ft³"}
